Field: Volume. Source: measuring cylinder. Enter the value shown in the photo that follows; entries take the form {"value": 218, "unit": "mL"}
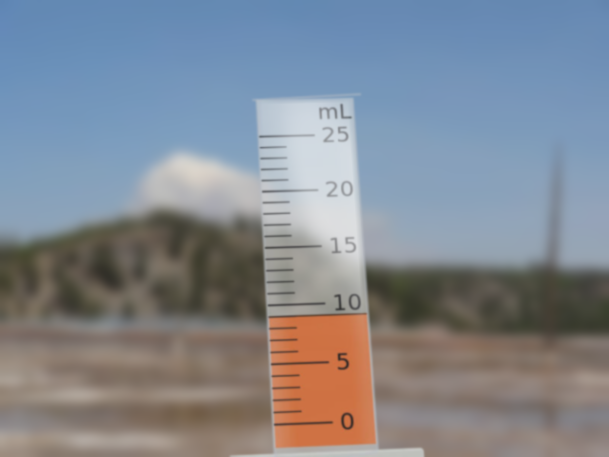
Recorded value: {"value": 9, "unit": "mL"}
